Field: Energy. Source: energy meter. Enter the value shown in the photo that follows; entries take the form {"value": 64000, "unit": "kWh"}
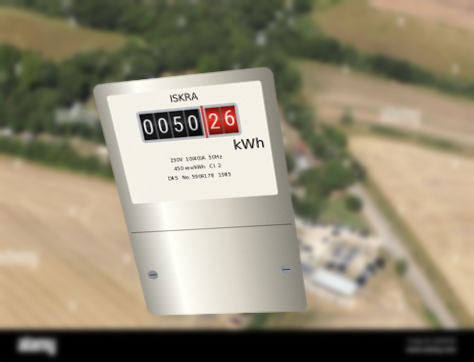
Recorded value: {"value": 50.26, "unit": "kWh"}
